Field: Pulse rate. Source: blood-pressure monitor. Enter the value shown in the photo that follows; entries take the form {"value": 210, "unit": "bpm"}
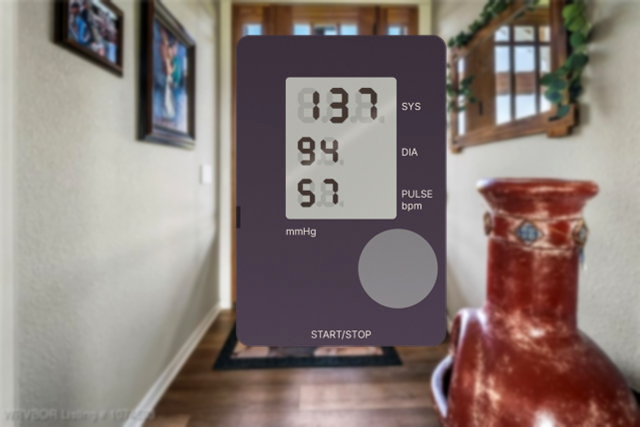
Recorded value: {"value": 57, "unit": "bpm"}
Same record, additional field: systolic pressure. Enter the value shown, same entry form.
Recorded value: {"value": 137, "unit": "mmHg"}
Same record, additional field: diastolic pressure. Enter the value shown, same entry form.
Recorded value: {"value": 94, "unit": "mmHg"}
